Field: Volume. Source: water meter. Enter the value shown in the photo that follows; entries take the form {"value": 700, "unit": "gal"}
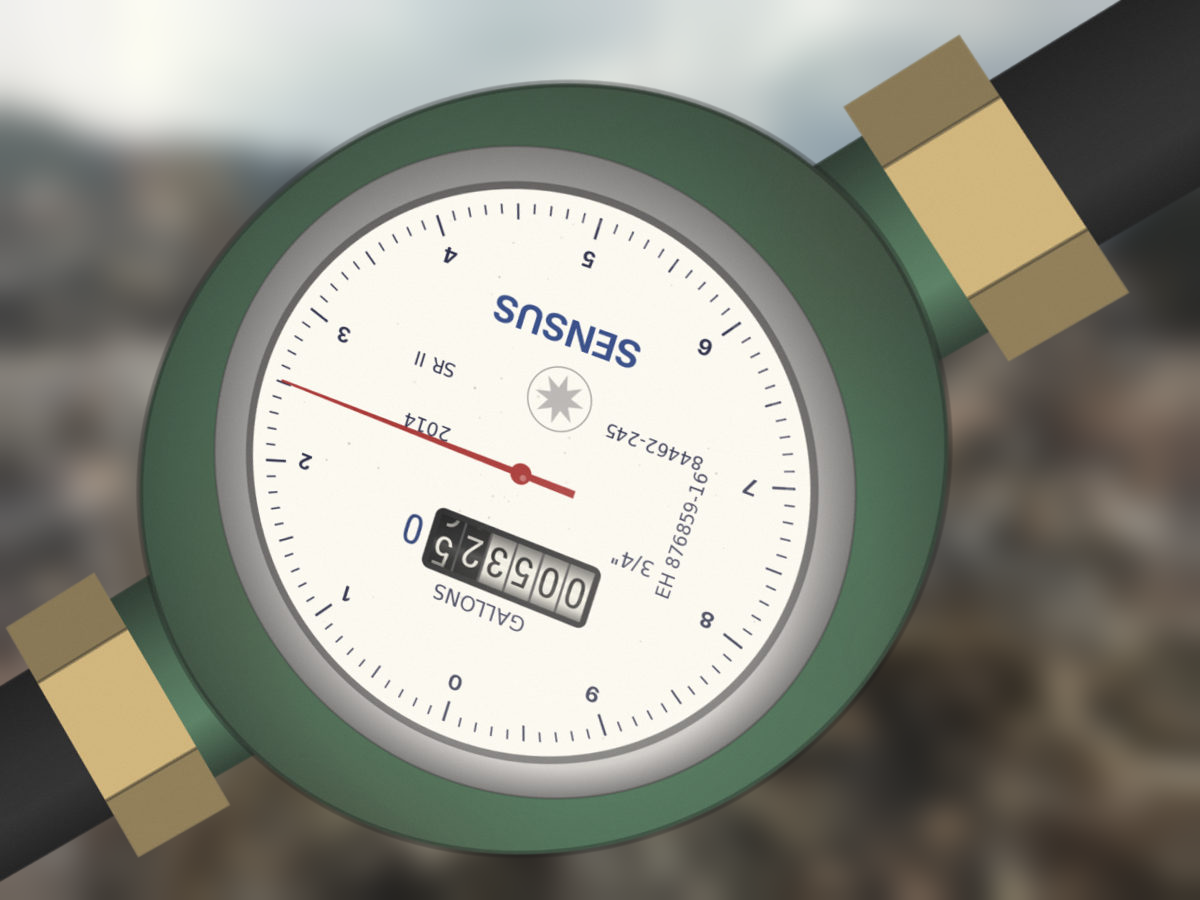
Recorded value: {"value": 53252.5, "unit": "gal"}
